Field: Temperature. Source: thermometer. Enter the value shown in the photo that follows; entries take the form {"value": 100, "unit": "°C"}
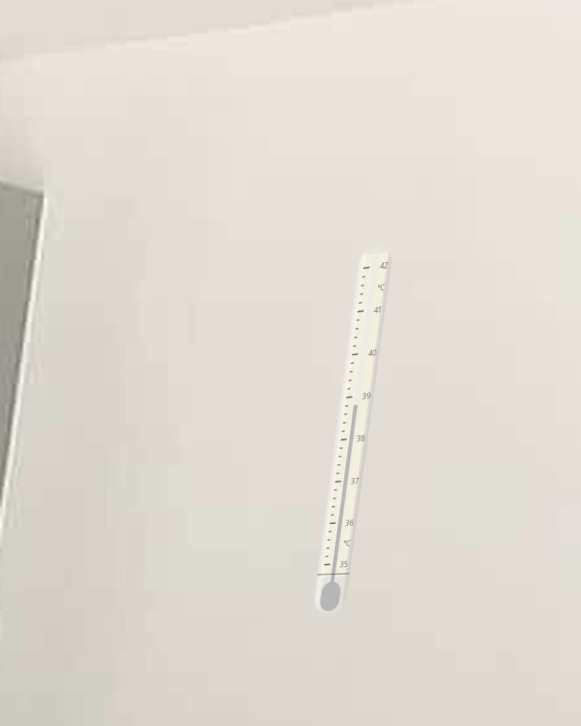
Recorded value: {"value": 38.8, "unit": "°C"}
